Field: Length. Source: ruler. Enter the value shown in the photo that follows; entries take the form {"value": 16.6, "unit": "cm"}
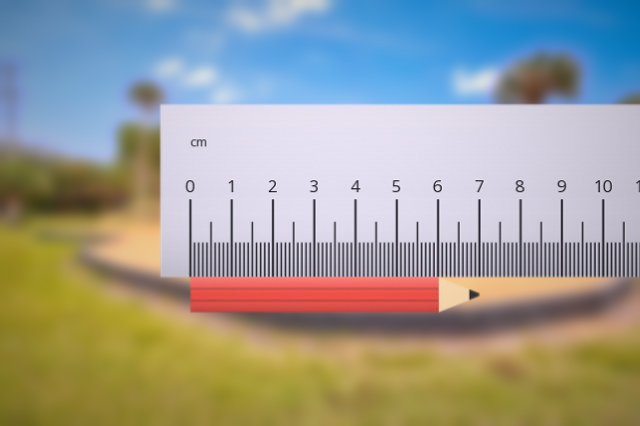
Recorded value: {"value": 7, "unit": "cm"}
